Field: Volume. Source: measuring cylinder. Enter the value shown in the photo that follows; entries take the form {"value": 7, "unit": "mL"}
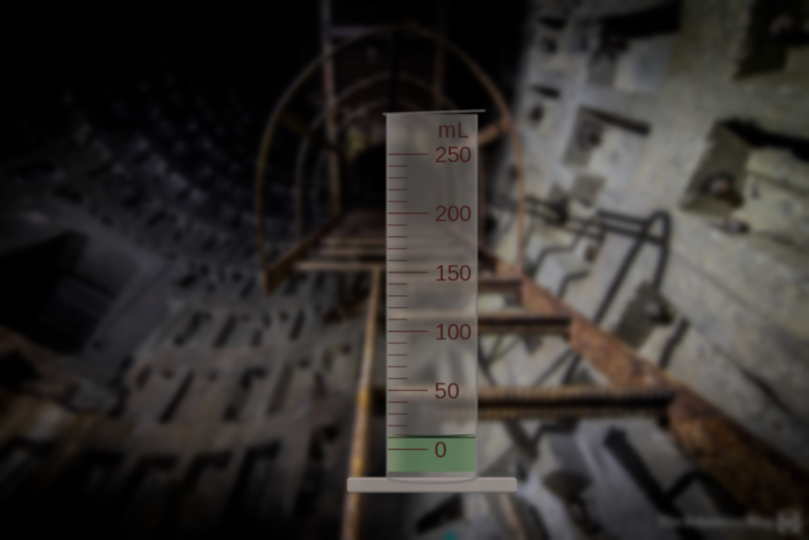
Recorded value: {"value": 10, "unit": "mL"}
